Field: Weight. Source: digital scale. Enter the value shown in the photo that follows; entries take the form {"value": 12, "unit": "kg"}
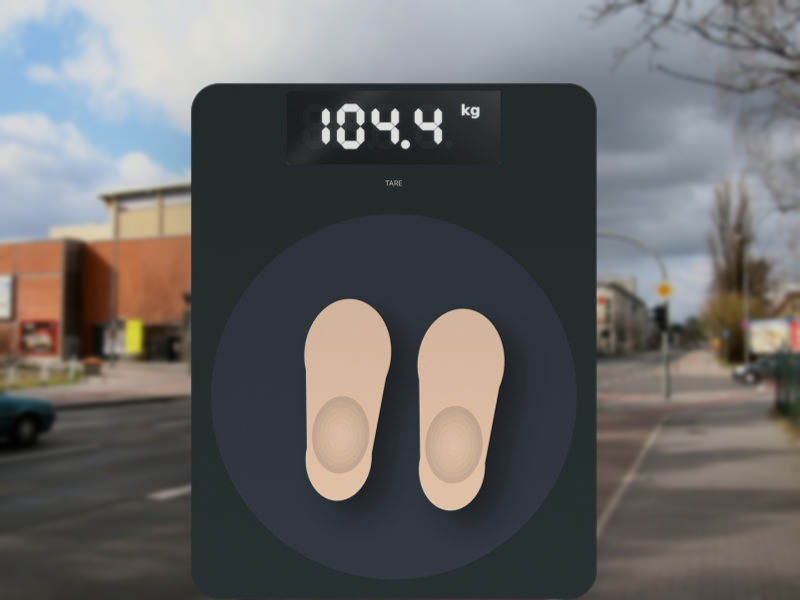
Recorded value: {"value": 104.4, "unit": "kg"}
